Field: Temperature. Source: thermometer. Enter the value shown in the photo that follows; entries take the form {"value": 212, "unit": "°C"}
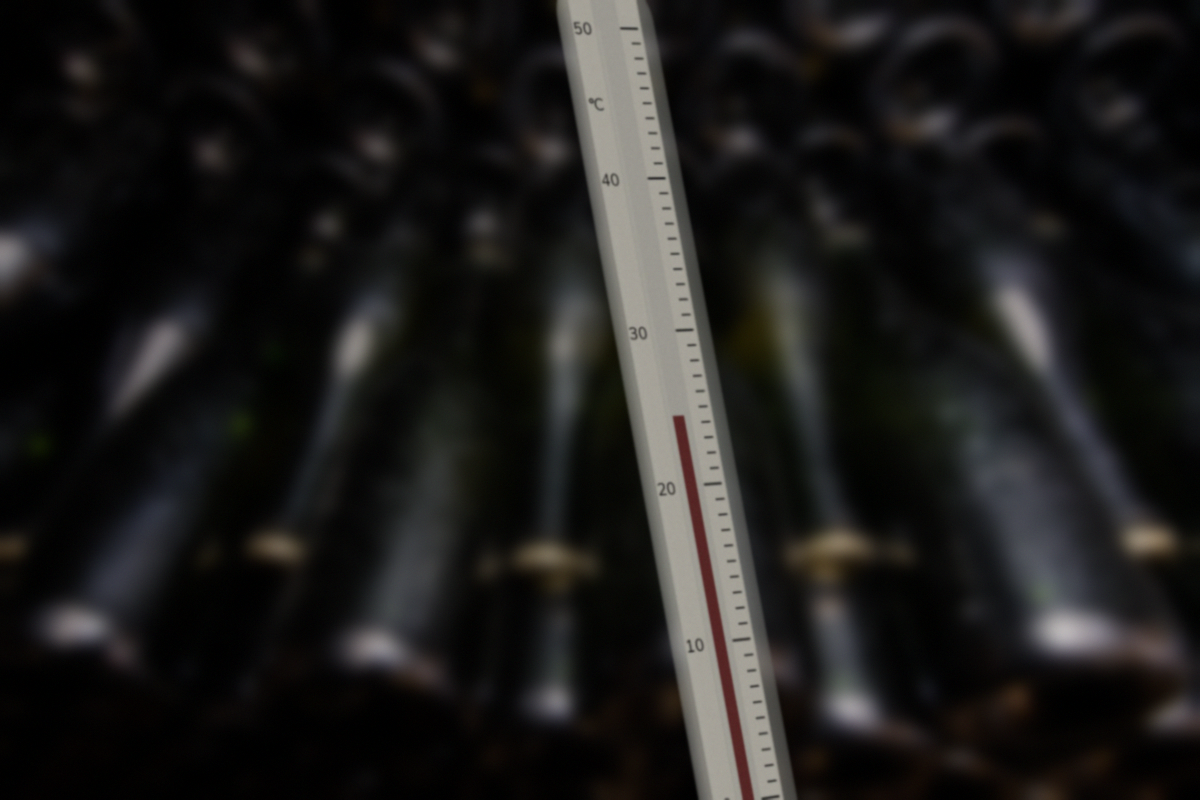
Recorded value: {"value": 24.5, "unit": "°C"}
